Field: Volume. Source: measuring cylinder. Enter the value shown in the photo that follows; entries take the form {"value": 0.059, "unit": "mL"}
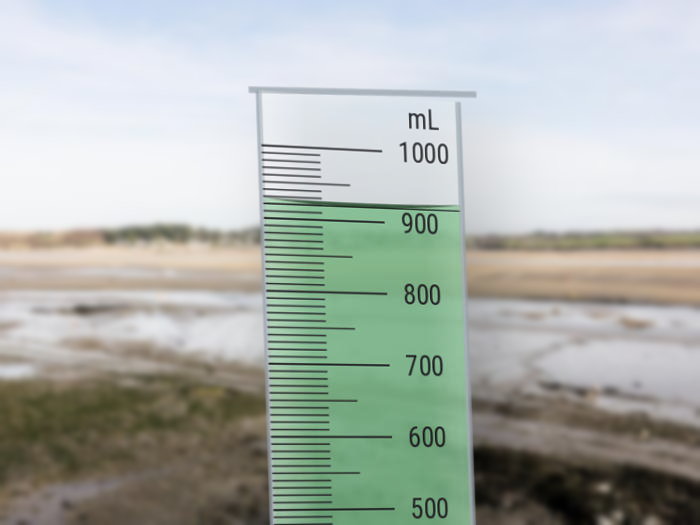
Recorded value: {"value": 920, "unit": "mL"}
